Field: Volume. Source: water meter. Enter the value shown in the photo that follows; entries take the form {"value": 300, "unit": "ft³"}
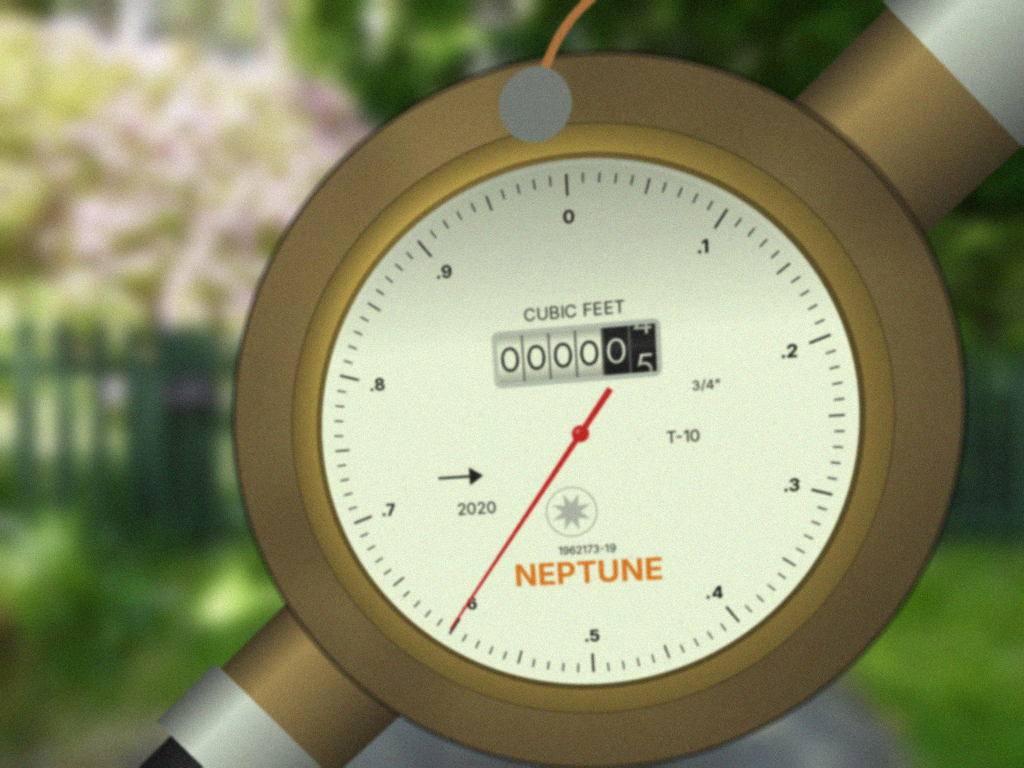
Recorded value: {"value": 4.60, "unit": "ft³"}
